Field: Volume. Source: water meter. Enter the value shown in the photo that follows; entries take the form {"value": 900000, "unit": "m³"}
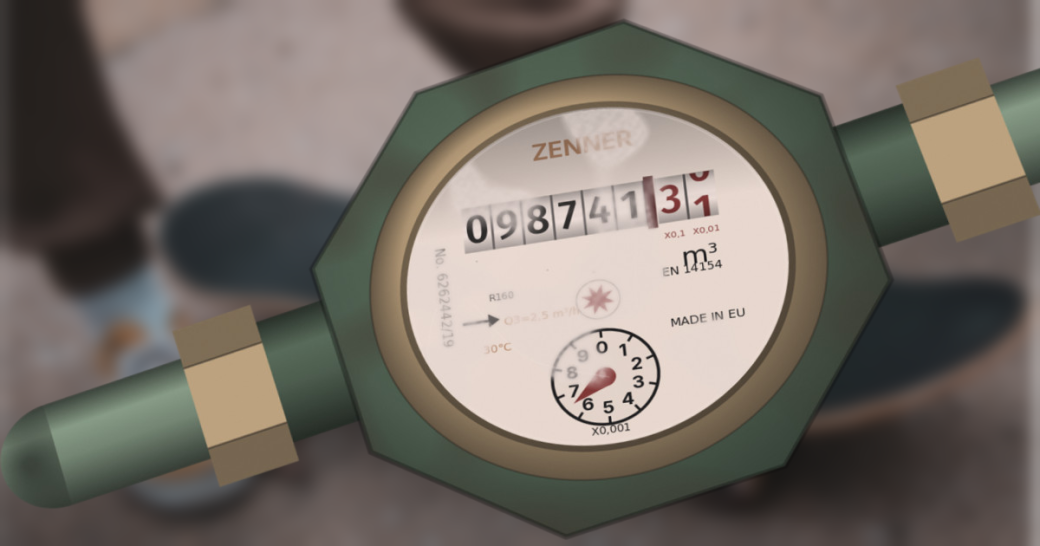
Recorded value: {"value": 98741.306, "unit": "m³"}
